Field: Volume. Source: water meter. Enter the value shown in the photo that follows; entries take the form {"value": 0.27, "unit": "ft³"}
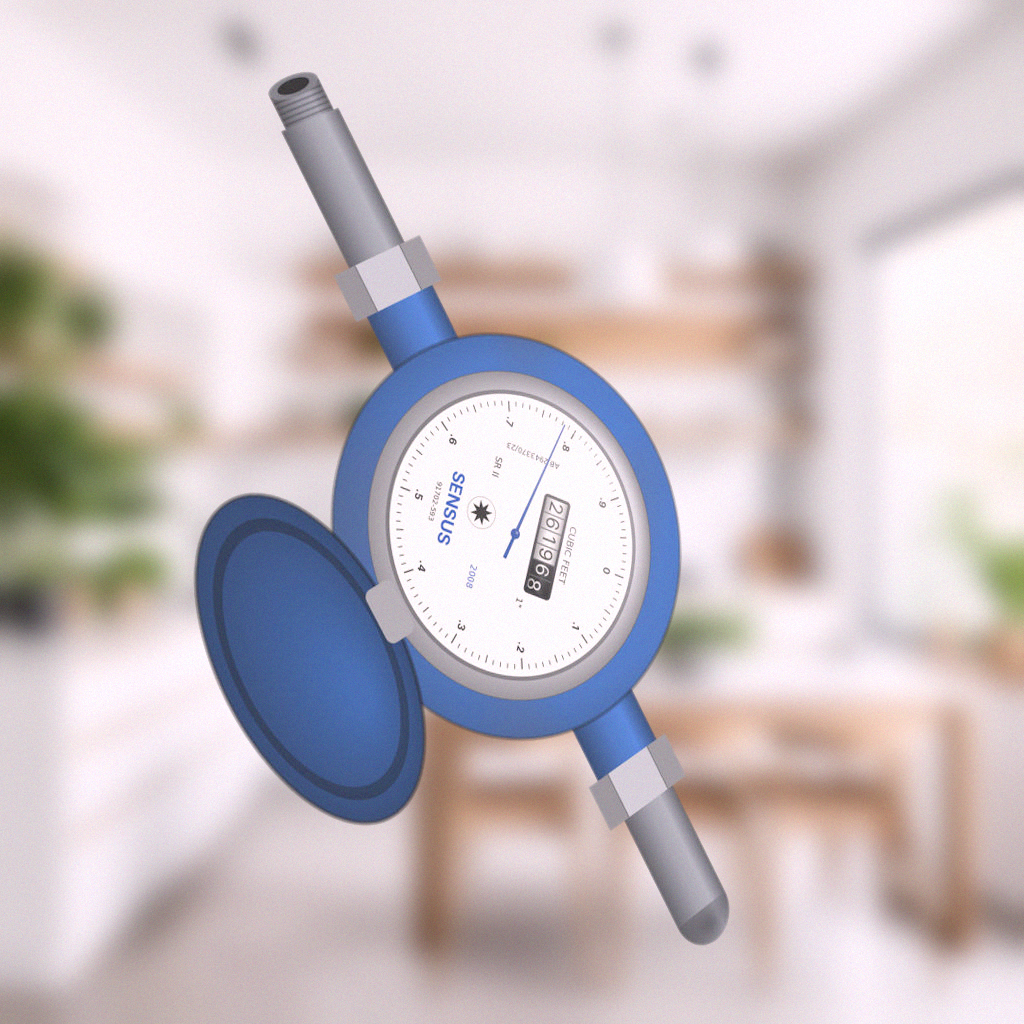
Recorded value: {"value": 261967.78, "unit": "ft³"}
